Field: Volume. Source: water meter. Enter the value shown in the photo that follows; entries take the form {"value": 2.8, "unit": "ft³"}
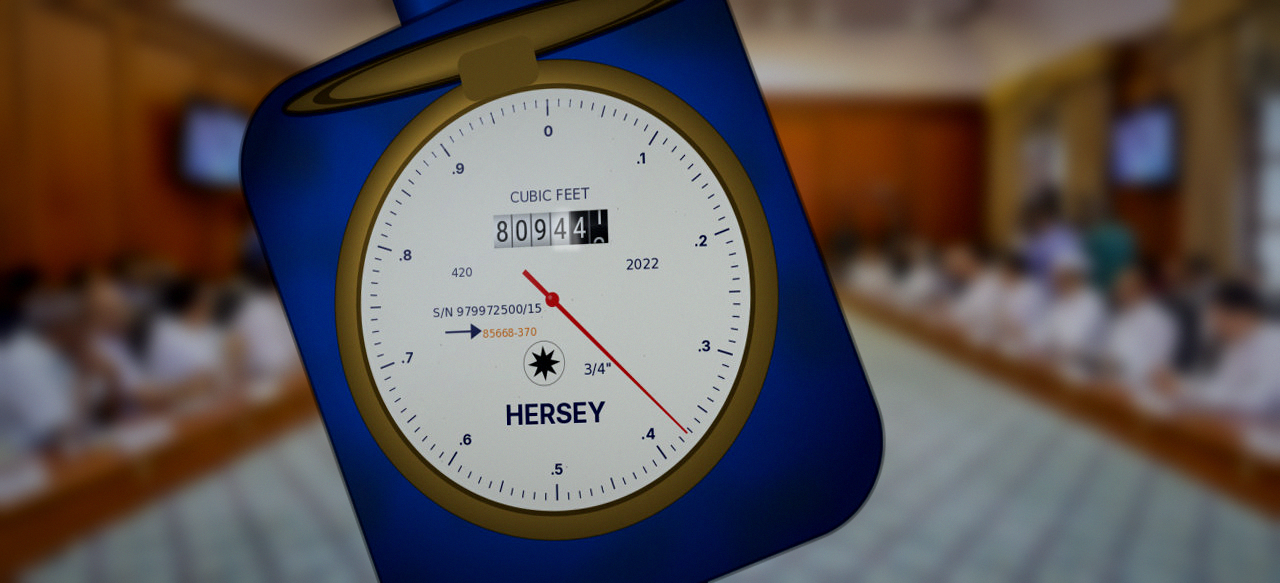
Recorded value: {"value": 809441.37, "unit": "ft³"}
